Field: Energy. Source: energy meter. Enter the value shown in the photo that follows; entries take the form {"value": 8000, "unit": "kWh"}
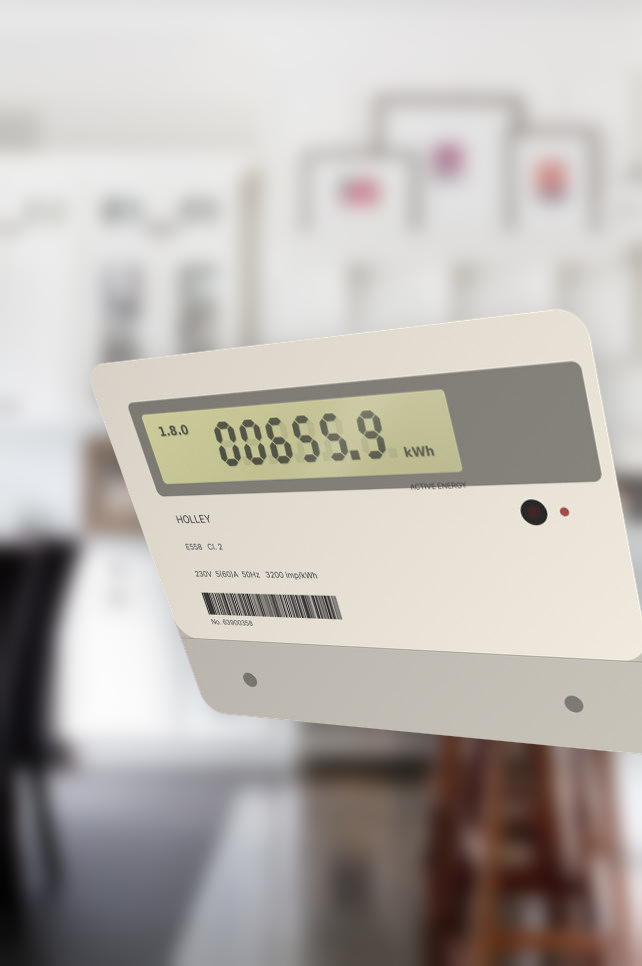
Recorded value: {"value": 655.9, "unit": "kWh"}
